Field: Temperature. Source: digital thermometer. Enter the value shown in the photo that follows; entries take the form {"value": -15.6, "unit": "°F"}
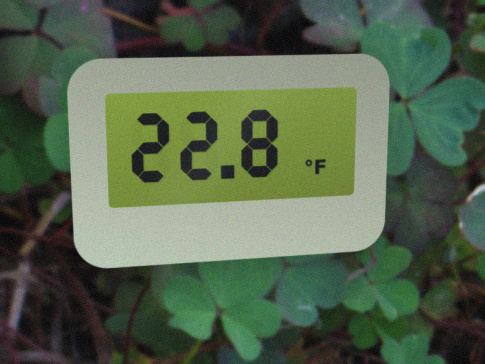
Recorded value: {"value": 22.8, "unit": "°F"}
